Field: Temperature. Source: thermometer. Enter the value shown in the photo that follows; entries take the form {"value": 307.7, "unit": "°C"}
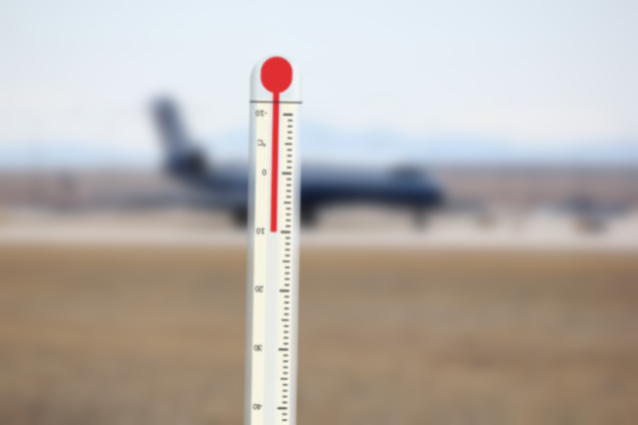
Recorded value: {"value": 10, "unit": "°C"}
